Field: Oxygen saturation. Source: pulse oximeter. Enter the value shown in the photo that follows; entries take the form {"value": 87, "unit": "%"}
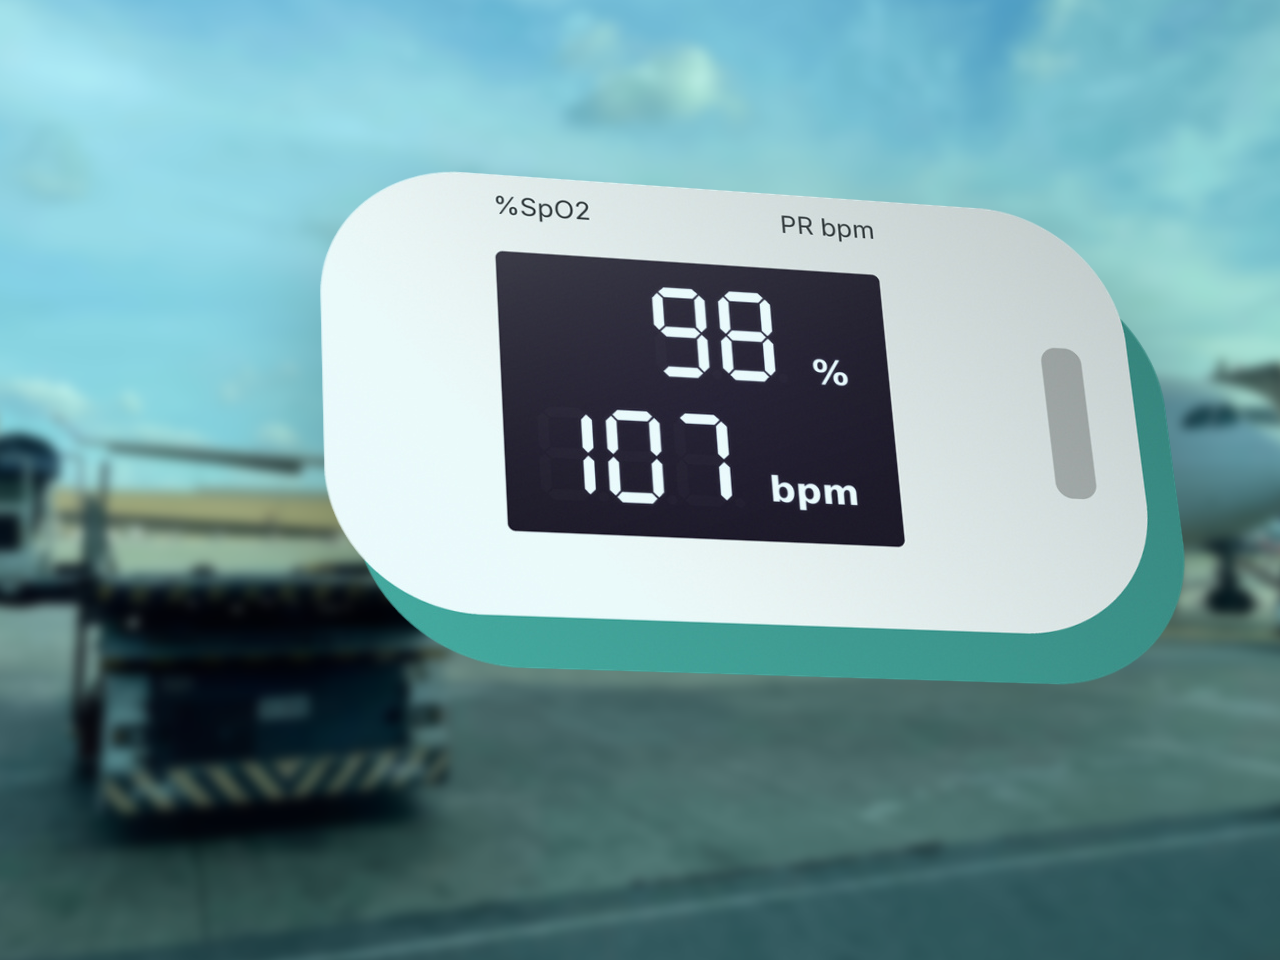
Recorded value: {"value": 98, "unit": "%"}
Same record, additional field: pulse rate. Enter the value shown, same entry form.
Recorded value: {"value": 107, "unit": "bpm"}
